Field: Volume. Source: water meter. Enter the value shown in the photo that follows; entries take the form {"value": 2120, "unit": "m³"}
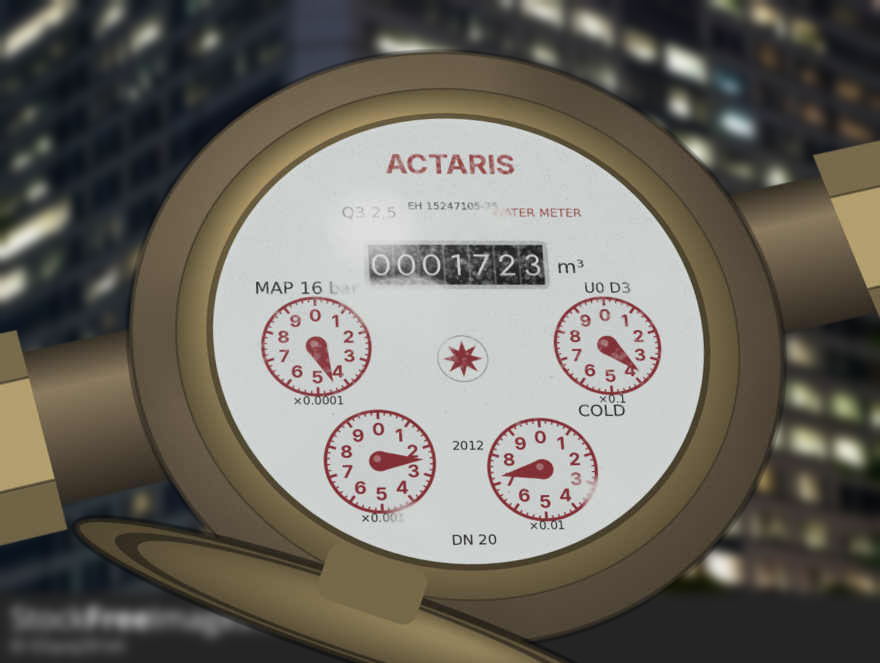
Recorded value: {"value": 1723.3724, "unit": "m³"}
